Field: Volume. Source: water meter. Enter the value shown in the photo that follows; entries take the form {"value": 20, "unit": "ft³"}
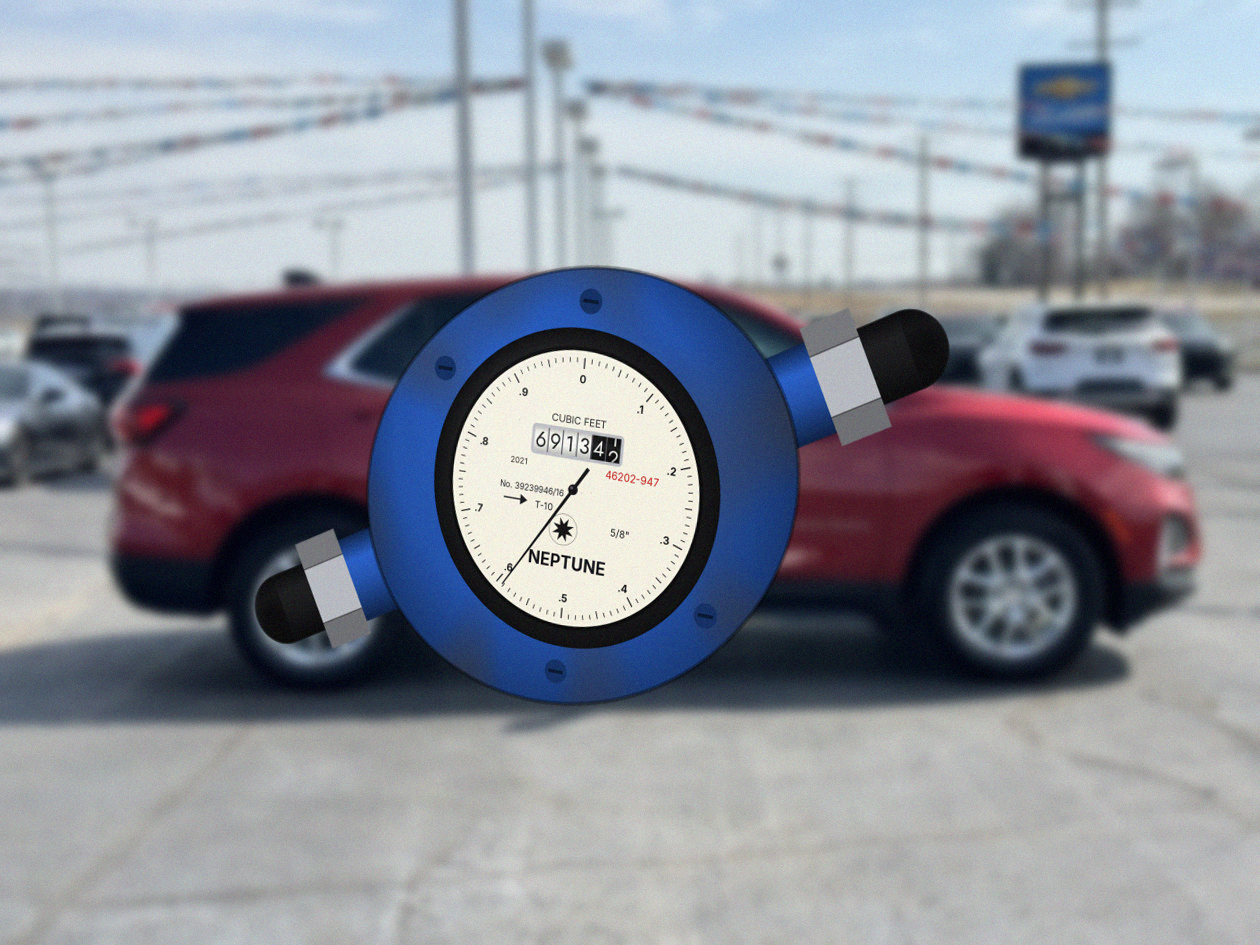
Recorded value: {"value": 691341.59, "unit": "ft³"}
